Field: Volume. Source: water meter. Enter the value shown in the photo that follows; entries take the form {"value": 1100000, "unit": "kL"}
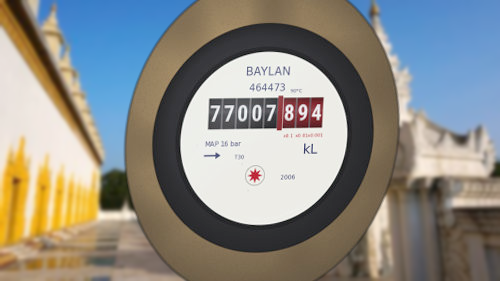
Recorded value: {"value": 77007.894, "unit": "kL"}
